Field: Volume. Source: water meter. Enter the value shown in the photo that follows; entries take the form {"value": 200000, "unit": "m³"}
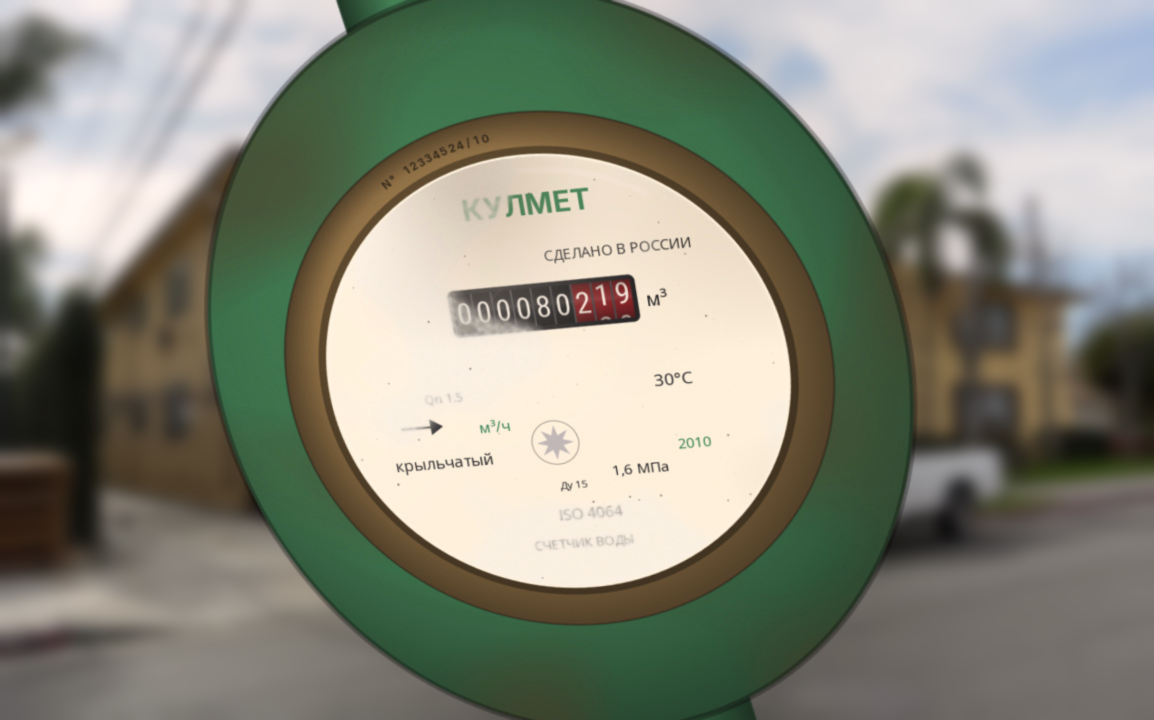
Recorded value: {"value": 80.219, "unit": "m³"}
